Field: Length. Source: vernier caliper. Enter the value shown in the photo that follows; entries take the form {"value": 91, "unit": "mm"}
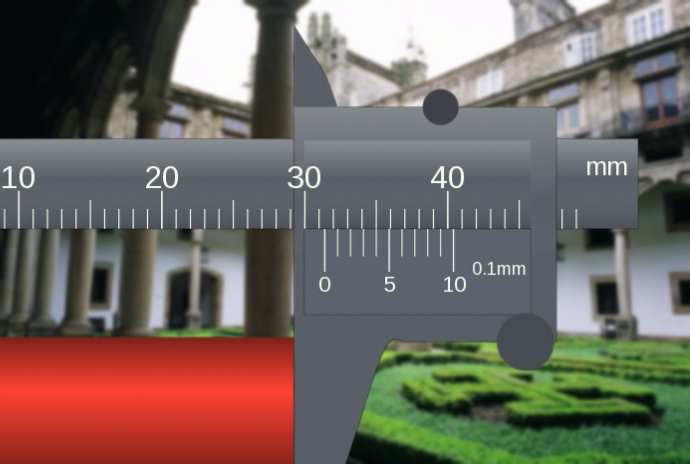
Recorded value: {"value": 31.4, "unit": "mm"}
